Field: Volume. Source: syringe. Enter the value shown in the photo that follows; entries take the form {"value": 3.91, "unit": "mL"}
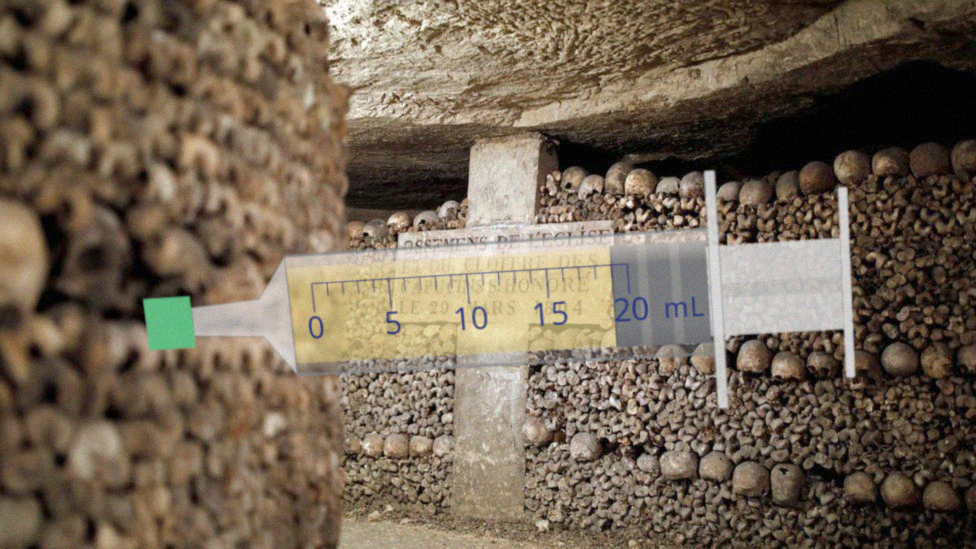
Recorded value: {"value": 19, "unit": "mL"}
